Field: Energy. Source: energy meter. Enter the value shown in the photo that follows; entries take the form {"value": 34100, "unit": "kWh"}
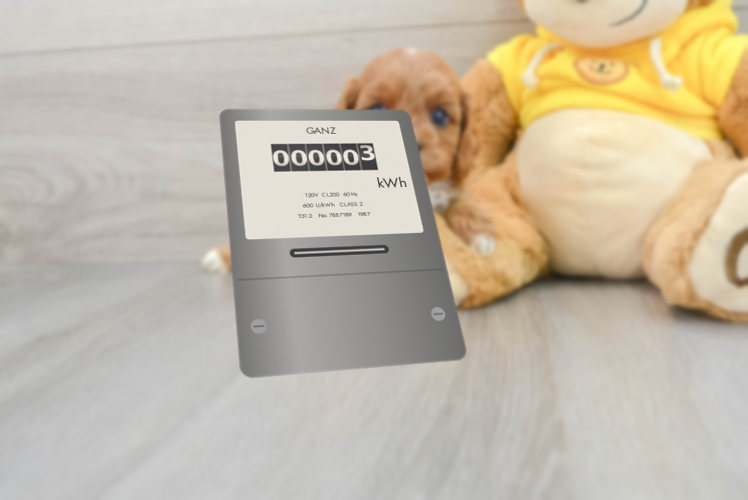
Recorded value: {"value": 3, "unit": "kWh"}
